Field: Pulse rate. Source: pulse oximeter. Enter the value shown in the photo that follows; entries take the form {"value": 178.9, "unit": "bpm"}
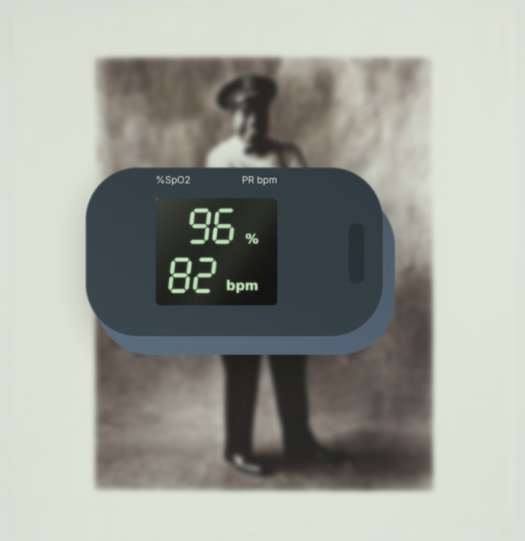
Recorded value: {"value": 82, "unit": "bpm"}
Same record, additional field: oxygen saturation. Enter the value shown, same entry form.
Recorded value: {"value": 96, "unit": "%"}
